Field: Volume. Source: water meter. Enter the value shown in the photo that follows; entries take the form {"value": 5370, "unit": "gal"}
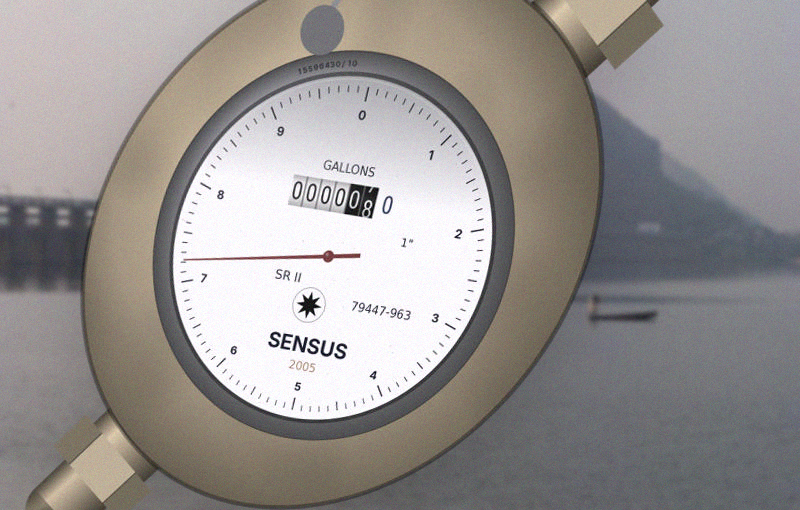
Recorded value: {"value": 77.2, "unit": "gal"}
